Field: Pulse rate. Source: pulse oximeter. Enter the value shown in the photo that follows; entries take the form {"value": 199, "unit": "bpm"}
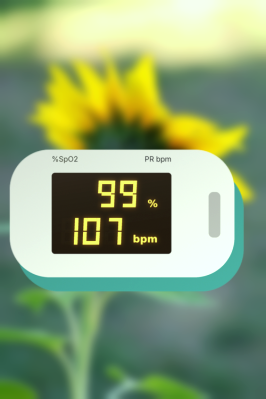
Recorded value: {"value": 107, "unit": "bpm"}
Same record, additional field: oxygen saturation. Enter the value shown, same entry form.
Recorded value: {"value": 99, "unit": "%"}
